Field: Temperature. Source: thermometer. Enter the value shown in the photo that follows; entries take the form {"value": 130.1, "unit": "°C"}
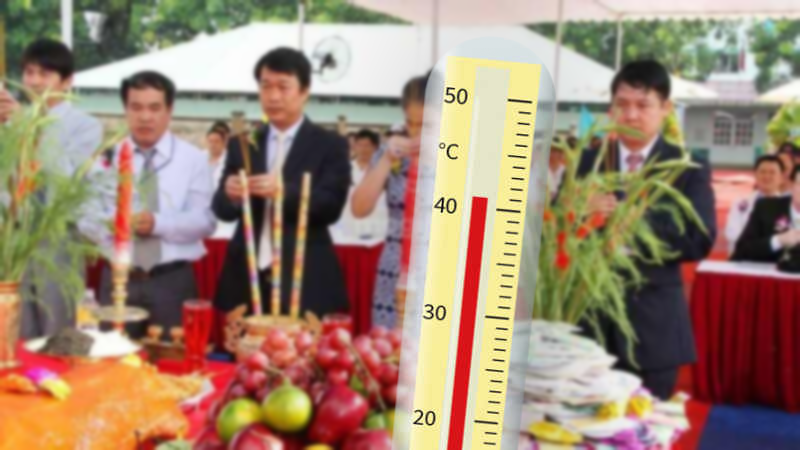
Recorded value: {"value": 41, "unit": "°C"}
